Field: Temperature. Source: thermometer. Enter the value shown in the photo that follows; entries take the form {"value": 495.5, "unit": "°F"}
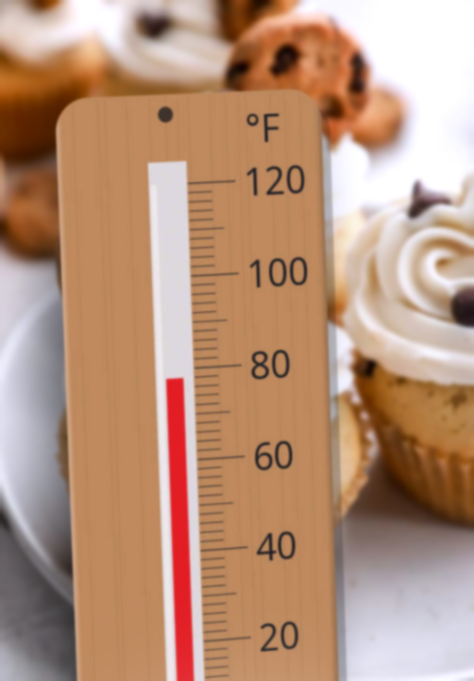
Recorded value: {"value": 78, "unit": "°F"}
